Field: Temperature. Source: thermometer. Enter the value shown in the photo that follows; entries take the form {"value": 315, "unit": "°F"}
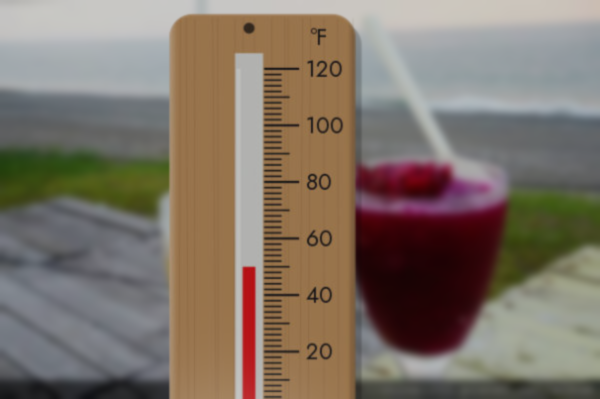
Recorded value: {"value": 50, "unit": "°F"}
